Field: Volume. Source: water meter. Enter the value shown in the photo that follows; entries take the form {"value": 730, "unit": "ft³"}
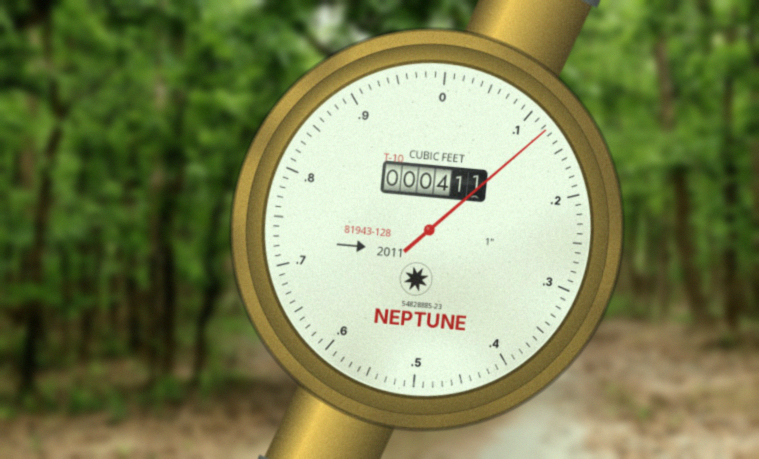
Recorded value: {"value": 411.12, "unit": "ft³"}
